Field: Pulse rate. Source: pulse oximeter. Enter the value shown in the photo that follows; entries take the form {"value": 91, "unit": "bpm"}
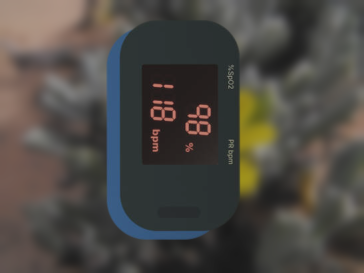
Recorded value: {"value": 118, "unit": "bpm"}
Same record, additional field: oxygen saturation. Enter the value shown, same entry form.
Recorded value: {"value": 98, "unit": "%"}
